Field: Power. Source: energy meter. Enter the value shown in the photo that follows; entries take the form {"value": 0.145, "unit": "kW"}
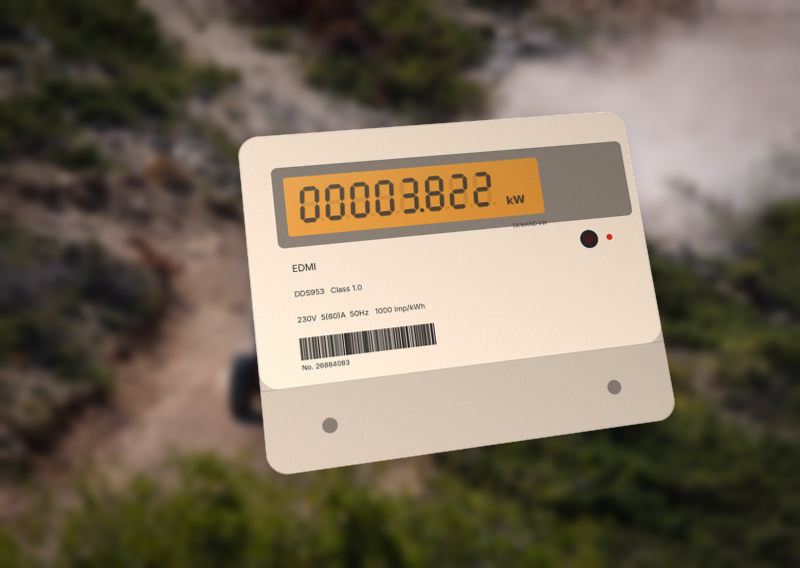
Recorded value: {"value": 3.822, "unit": "kW"}
